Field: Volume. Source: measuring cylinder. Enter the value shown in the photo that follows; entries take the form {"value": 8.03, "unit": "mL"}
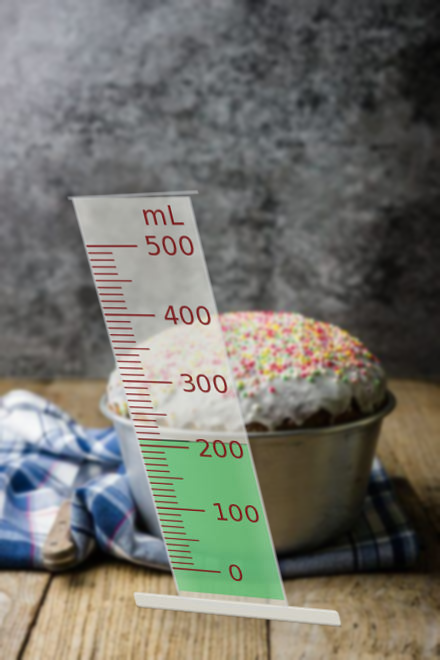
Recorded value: {"value": 210, "unit": "mL"}
